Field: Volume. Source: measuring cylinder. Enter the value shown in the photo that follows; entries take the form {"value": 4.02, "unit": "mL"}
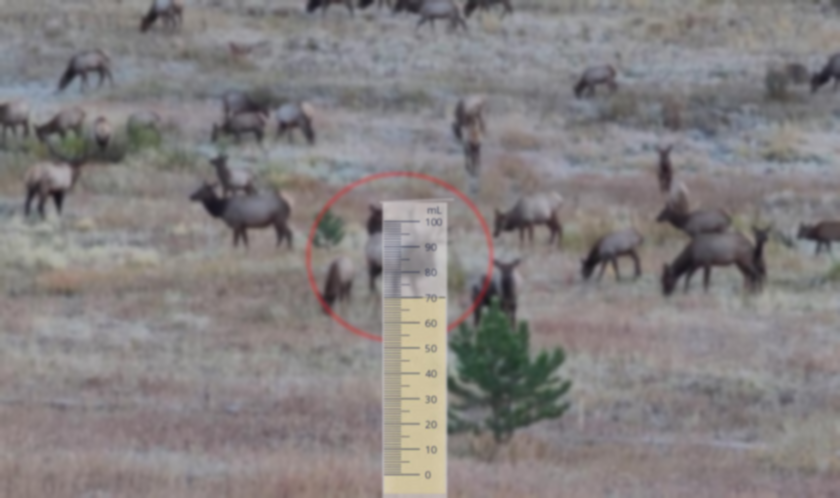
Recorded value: {"value": 70, "unit": "mL"}
